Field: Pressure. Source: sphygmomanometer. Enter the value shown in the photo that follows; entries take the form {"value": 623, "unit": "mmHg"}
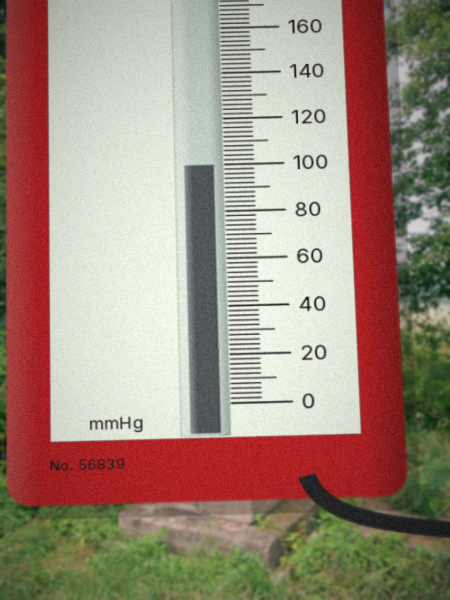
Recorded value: {"value": 100, "unit": "mmHg"}
